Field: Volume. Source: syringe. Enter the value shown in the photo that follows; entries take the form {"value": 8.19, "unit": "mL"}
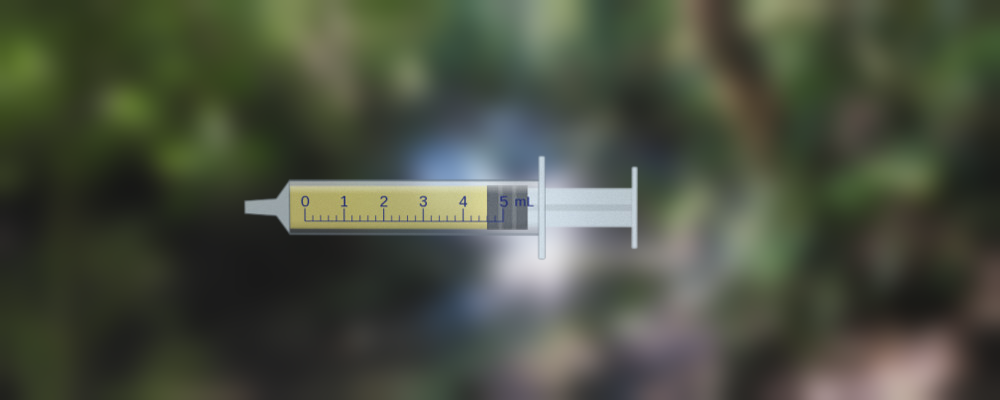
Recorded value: {"value": 4.6, "unit": "mL"}
